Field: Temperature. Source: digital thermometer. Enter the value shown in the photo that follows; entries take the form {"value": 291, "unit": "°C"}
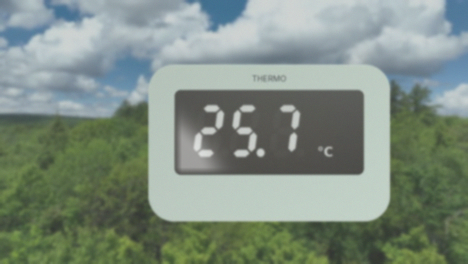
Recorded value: {"value": 25.7, "unit": "°C"}
